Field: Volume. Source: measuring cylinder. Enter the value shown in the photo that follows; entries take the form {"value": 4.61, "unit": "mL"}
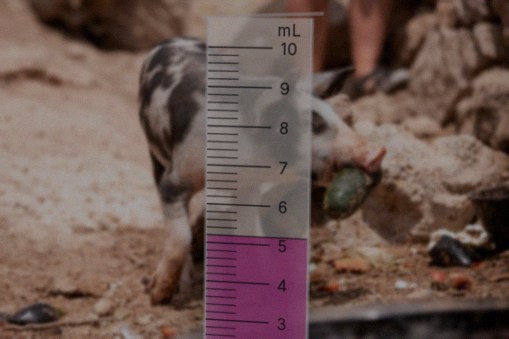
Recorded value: {"value": 5.2, "unit": "mL"}
